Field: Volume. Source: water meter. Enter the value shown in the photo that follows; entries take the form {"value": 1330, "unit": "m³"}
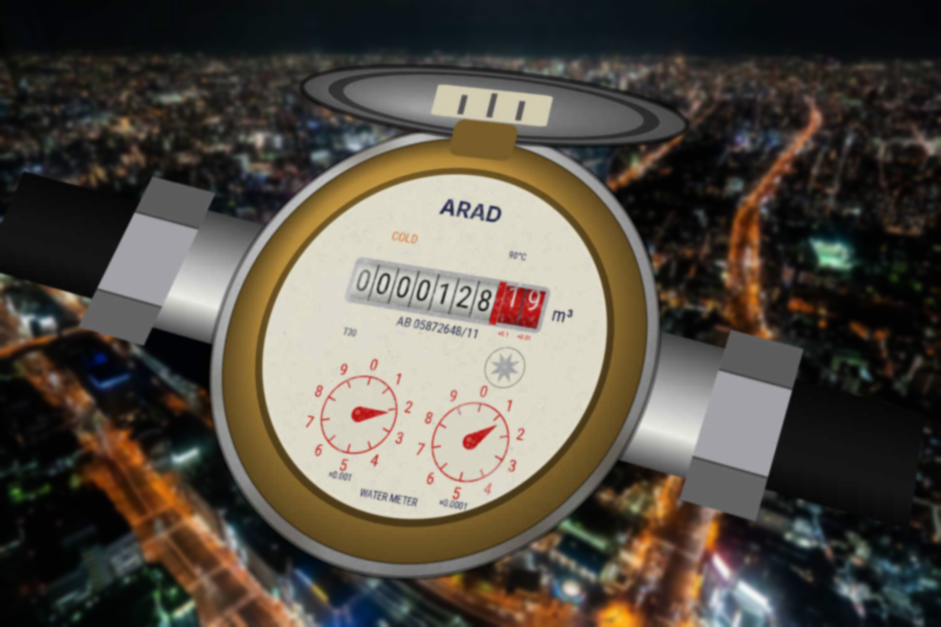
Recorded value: {"value": 128.1921, "unit": "m³"}
